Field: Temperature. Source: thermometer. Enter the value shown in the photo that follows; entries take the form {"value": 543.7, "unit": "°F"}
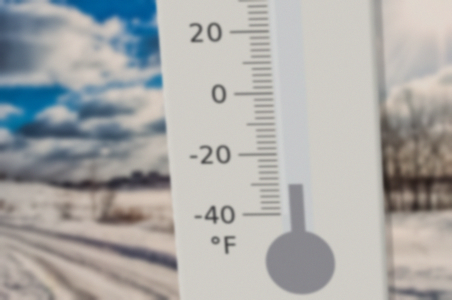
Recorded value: {"value": -30, "unit": "°F"}
